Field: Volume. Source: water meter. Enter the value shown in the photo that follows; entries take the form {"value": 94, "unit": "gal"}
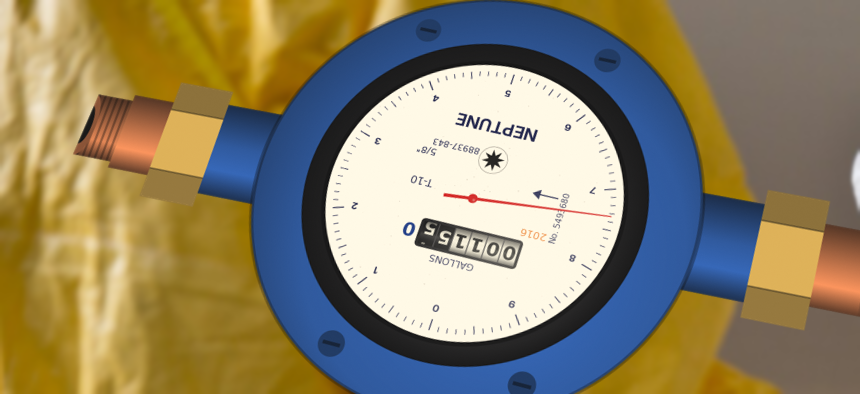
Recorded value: {"value": 11547.3, "unit": "gal"}
